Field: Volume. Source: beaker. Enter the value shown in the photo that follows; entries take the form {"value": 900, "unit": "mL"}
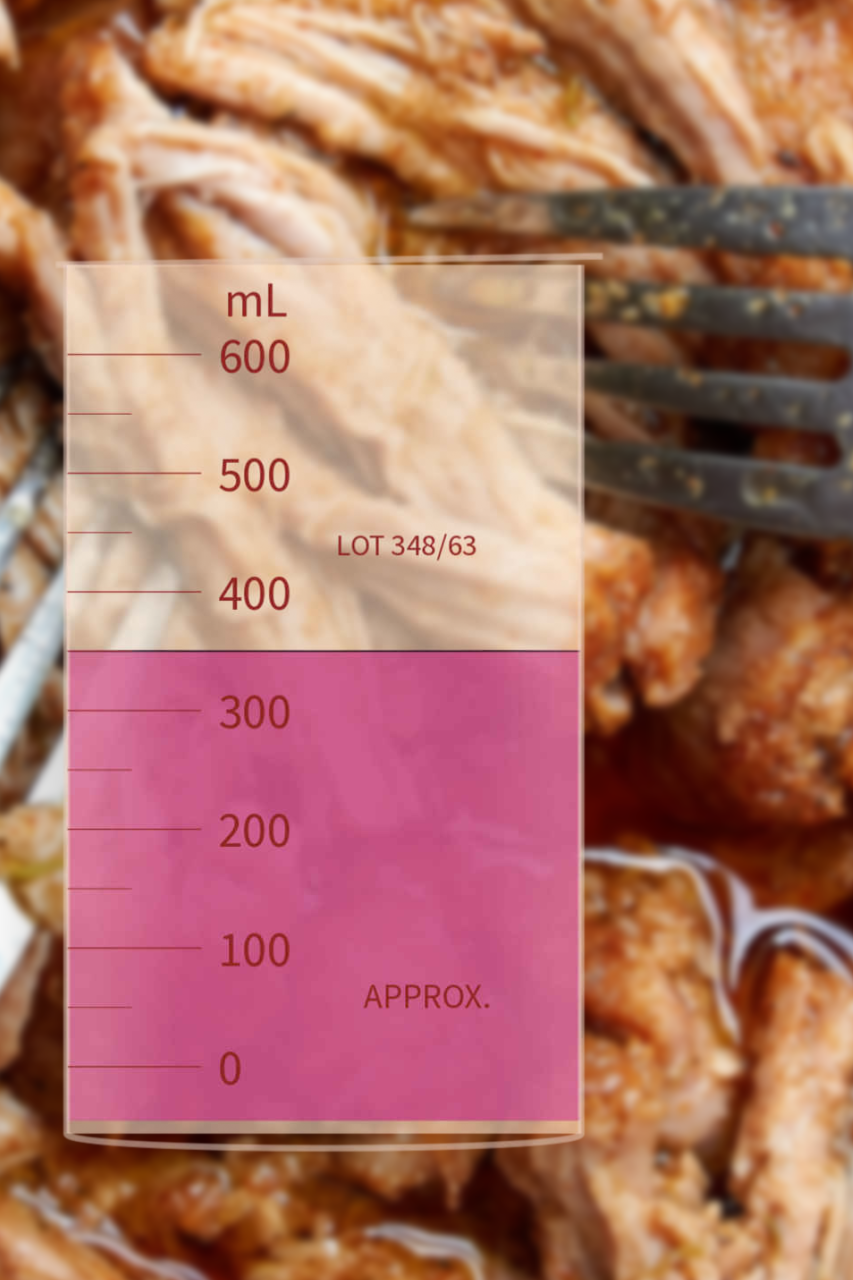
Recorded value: {"value": 350, "unit": "mL"}
